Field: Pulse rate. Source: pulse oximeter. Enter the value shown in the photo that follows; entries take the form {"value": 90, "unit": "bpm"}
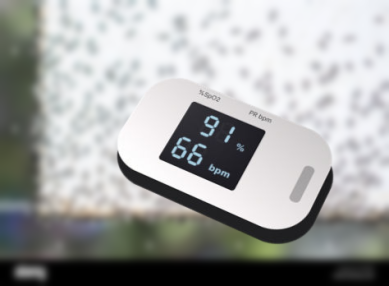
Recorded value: {"value": 66, "unit": "bpm"}
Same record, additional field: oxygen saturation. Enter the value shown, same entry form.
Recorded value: {"value": 91, "unit": "%"}
